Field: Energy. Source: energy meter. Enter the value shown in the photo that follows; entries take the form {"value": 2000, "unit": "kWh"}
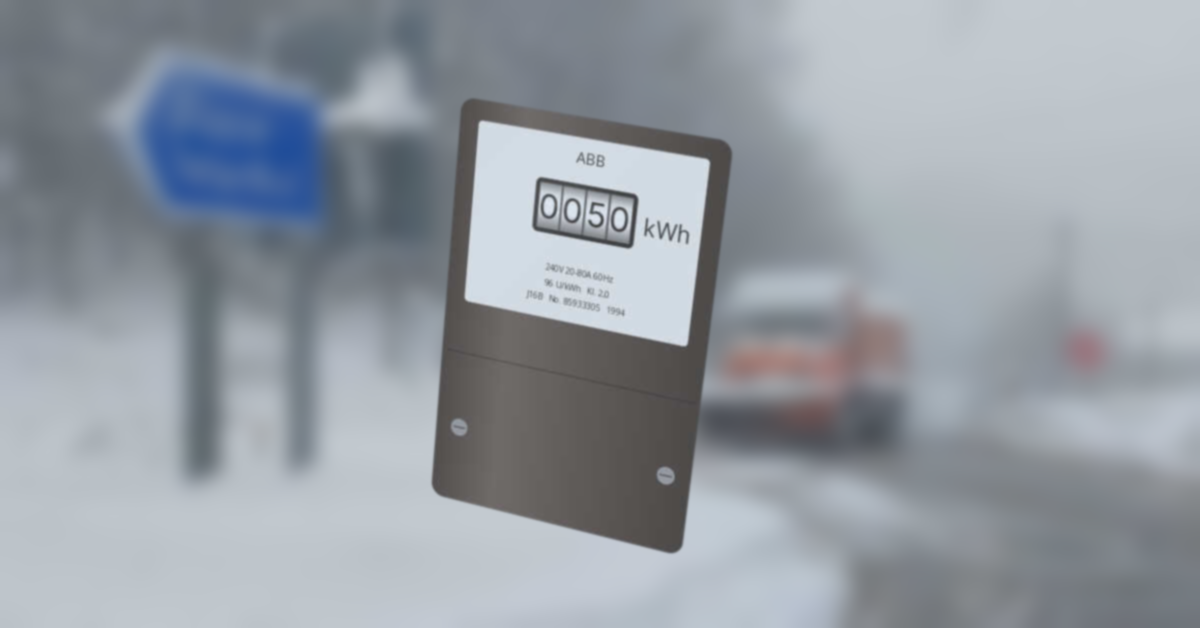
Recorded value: {"value": 50, "unit": "kWh"}
